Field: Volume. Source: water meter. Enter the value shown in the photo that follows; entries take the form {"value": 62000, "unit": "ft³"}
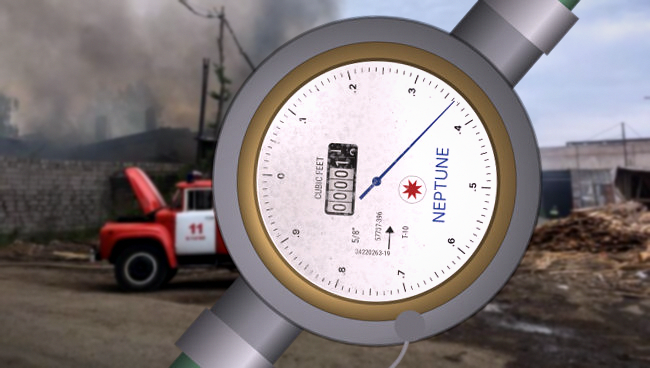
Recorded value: {"value": 11.36, "unit": "ft³"}
